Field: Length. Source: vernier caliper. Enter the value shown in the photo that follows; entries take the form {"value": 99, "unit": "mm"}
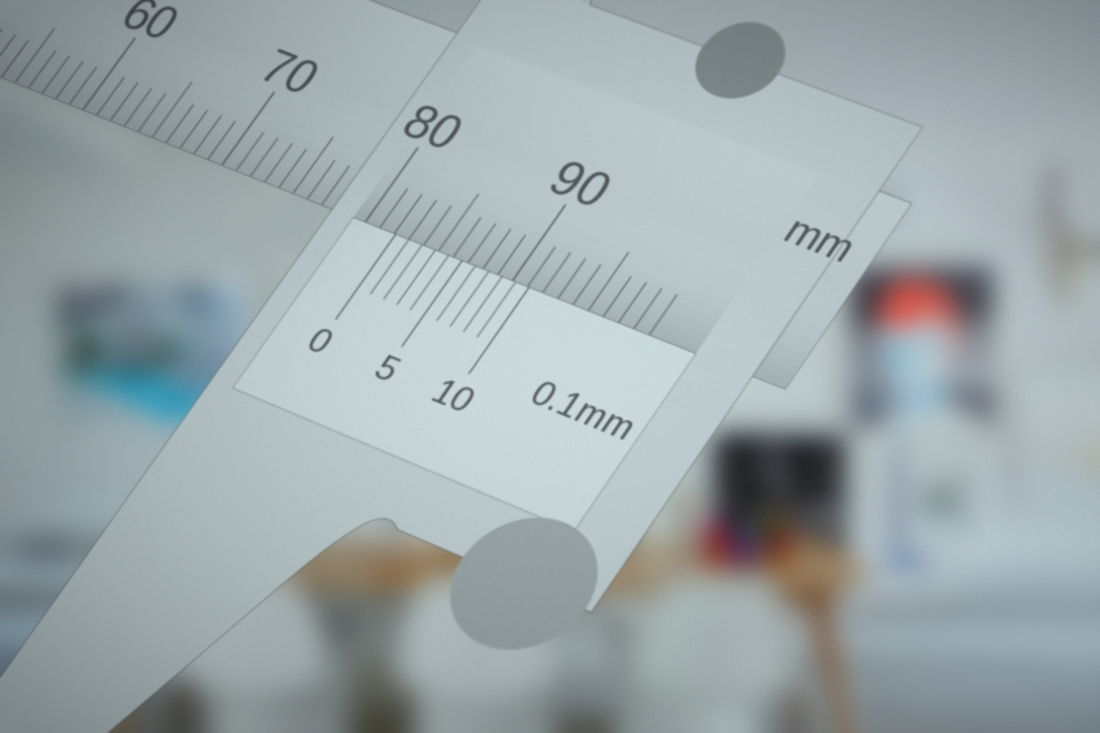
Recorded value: {"value": 82.1, "unit": "mm"}
